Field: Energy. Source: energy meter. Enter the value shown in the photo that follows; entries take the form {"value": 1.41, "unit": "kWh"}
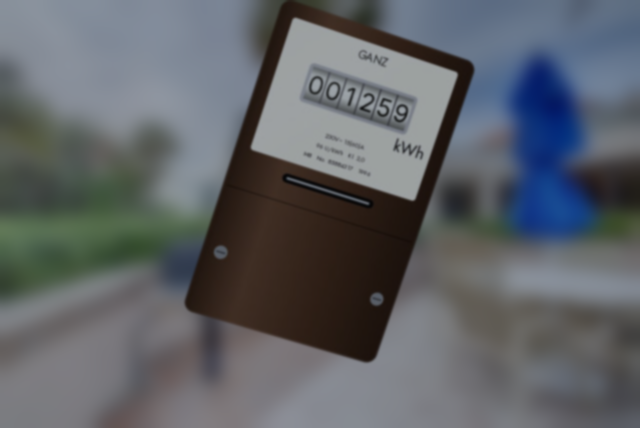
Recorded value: {"value": 1259, "unit": "kWh"}
